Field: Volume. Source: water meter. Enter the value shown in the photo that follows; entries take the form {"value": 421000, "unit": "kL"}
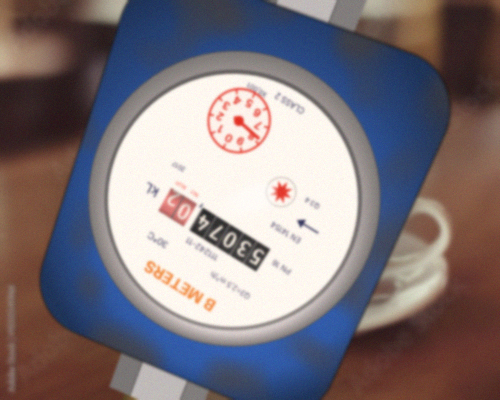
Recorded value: {"value": 53074.017, "unit": "kL"}
